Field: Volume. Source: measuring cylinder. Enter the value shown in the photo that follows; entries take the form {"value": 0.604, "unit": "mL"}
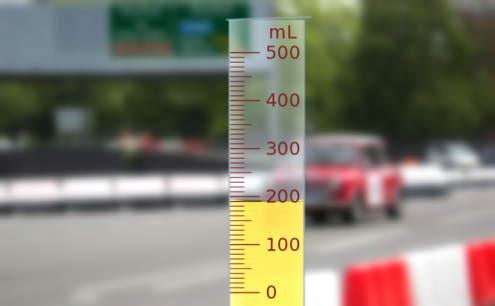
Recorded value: {"value": 190, "unit": "mL"}
